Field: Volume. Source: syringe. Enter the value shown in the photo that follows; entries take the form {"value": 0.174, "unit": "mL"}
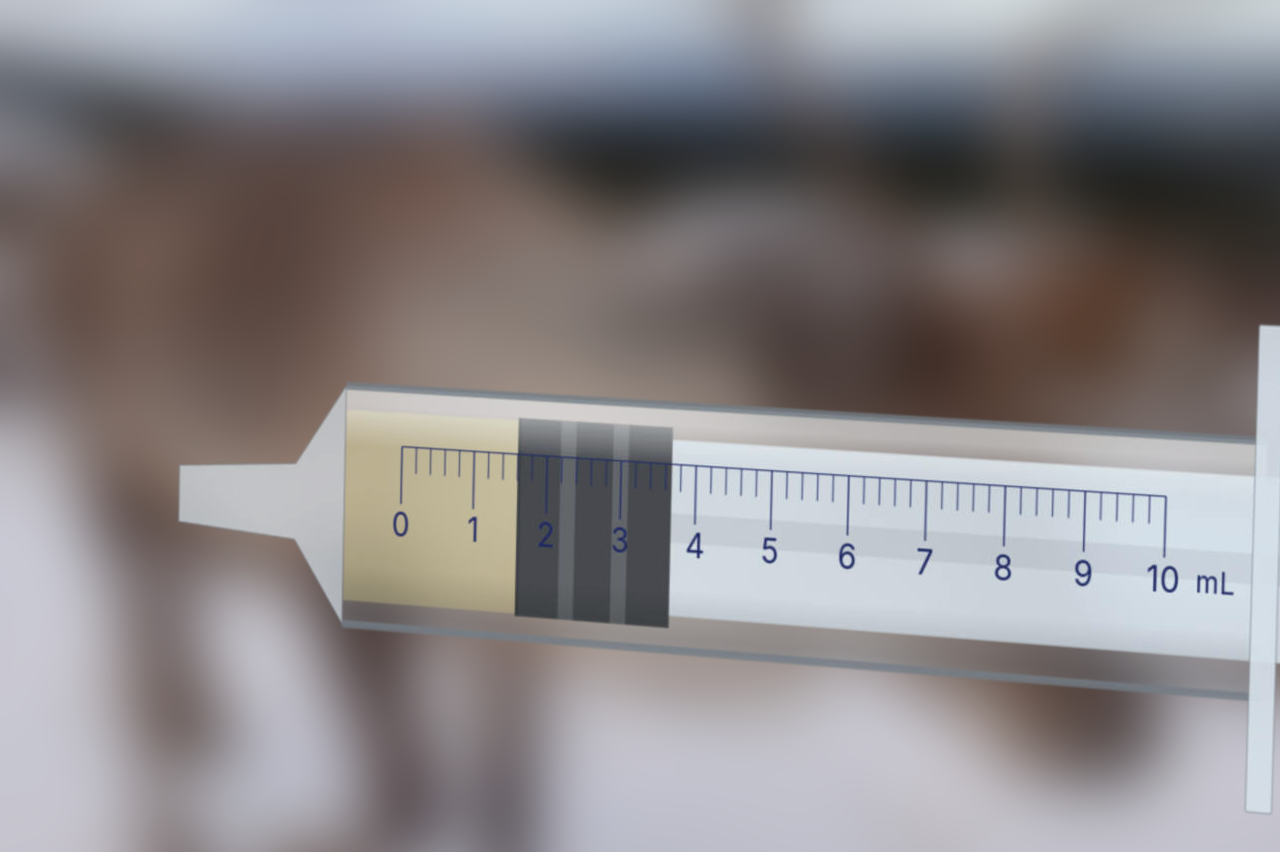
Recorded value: {"value": 1.6, "unit": "mL"}
